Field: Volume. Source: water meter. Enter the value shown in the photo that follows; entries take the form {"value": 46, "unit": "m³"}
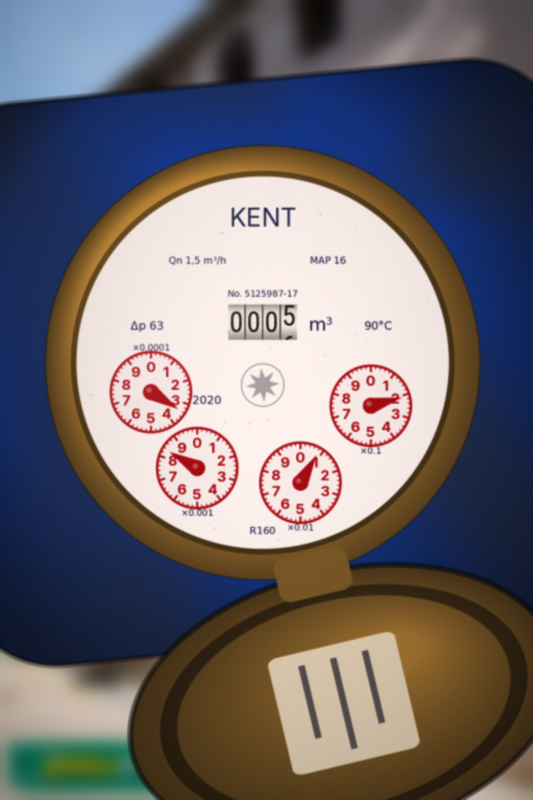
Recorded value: {"value": 5.2083, "unit": "m³"}
